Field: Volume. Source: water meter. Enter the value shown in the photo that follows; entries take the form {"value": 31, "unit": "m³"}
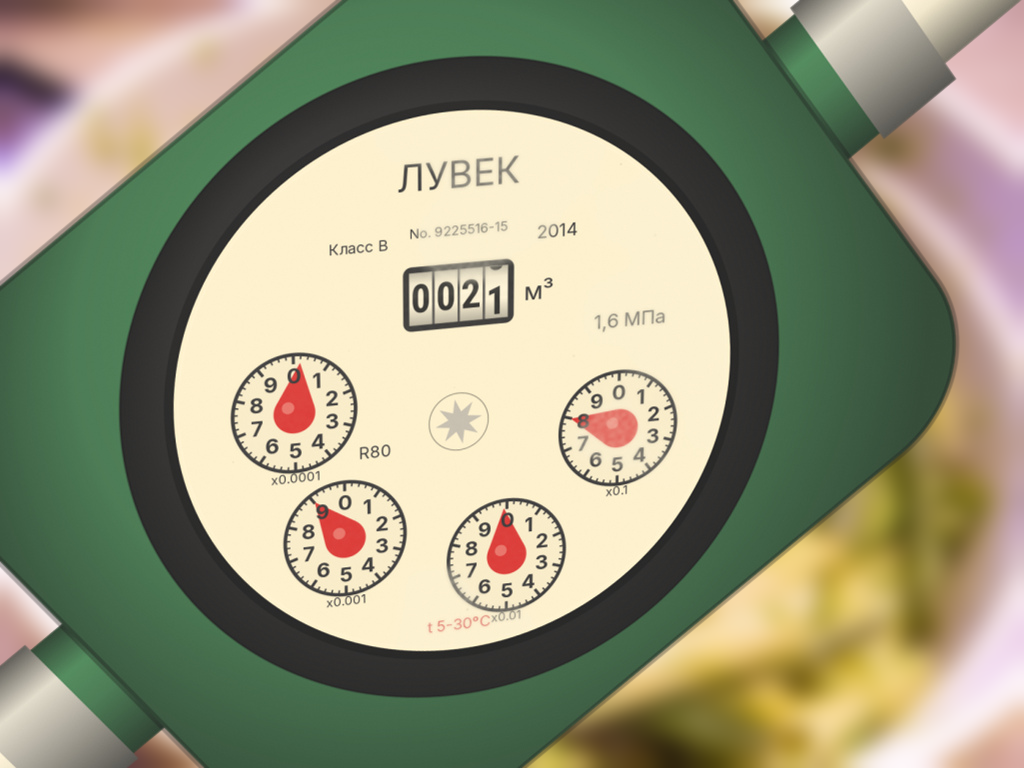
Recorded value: {"value": 20.7990, "unit": "m³"}
